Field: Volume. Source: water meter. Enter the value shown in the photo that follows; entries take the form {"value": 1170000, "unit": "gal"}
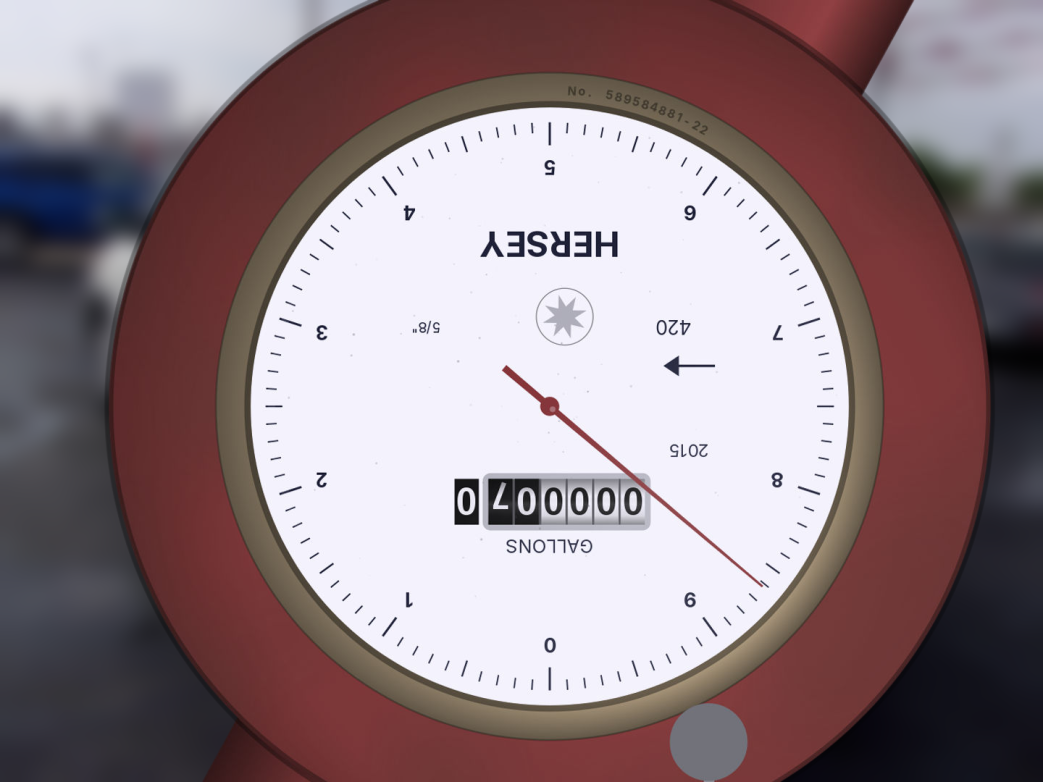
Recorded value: {"value": 68.6, "unit": "gal"}
